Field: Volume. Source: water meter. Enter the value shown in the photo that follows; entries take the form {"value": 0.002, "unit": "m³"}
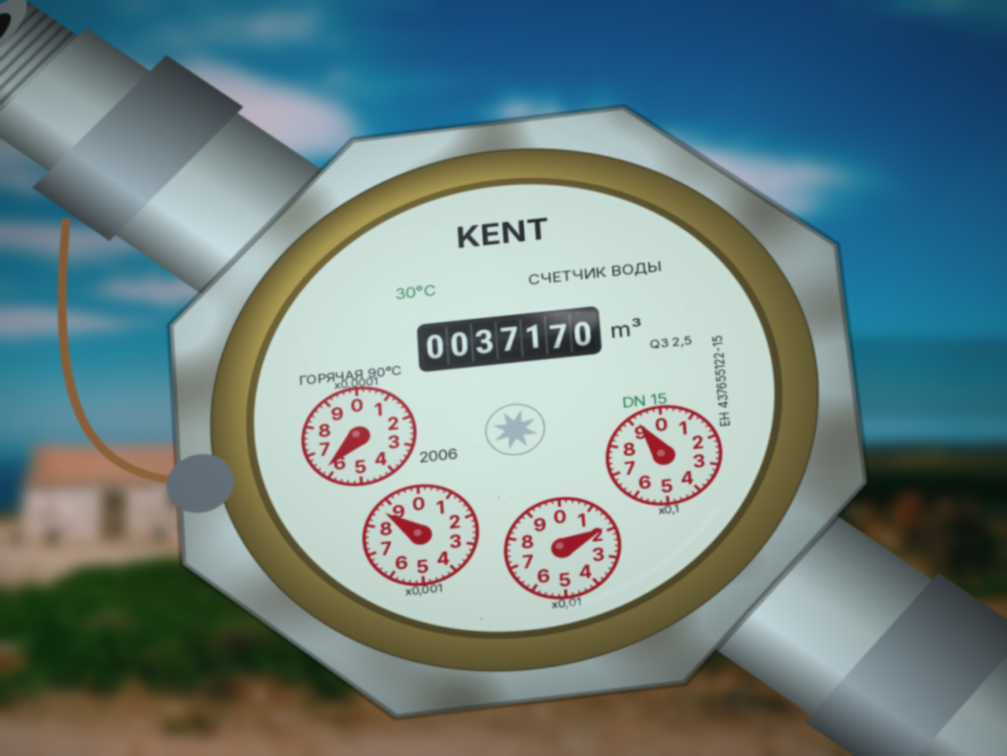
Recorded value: {"value": 37169.9186, "unit": "m³"}
